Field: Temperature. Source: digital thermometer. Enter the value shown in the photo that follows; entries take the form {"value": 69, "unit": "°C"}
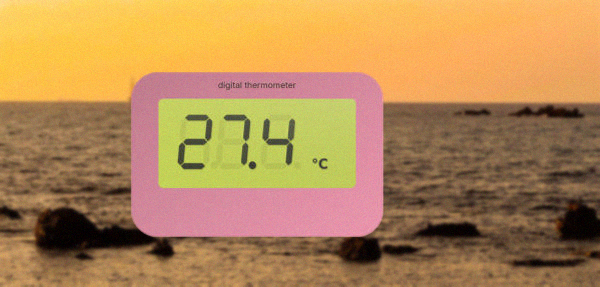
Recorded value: {"value": 27.4, "unit": "°C"}
